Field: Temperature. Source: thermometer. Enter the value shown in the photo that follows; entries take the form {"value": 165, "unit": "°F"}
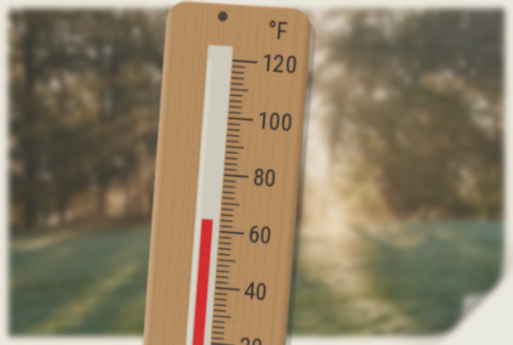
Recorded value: {"value": 64, "unit": "°F"}
